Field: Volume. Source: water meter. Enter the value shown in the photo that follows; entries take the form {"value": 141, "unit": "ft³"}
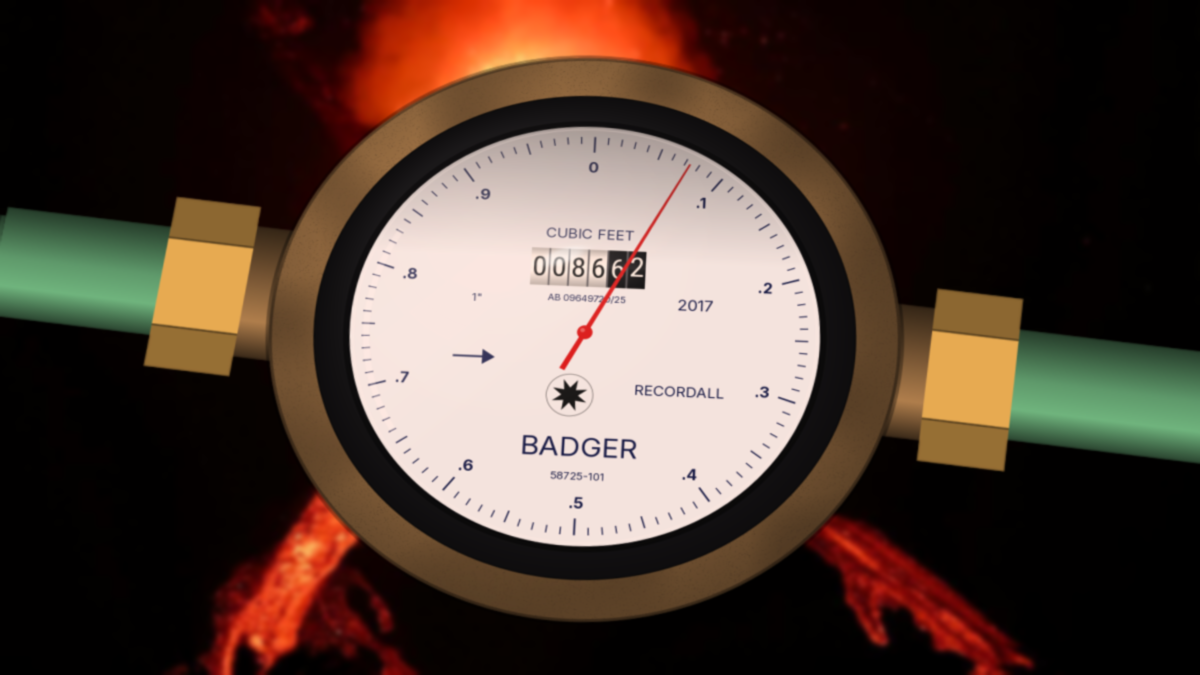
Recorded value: {"value": 8662.07, "unit": "ft³"}
